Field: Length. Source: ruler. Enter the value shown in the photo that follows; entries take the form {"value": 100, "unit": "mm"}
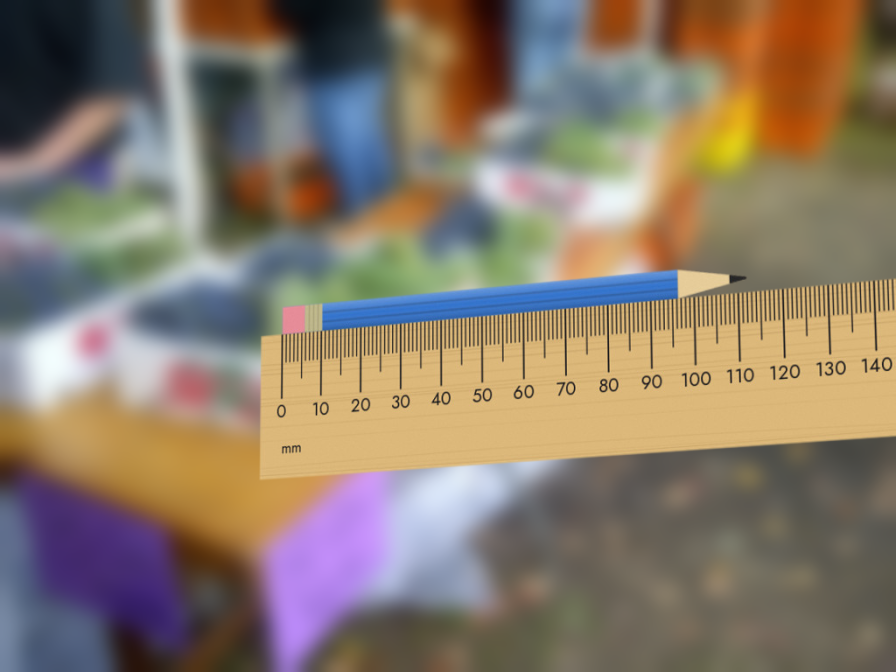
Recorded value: {"value": 112, "unit": "mm"}
